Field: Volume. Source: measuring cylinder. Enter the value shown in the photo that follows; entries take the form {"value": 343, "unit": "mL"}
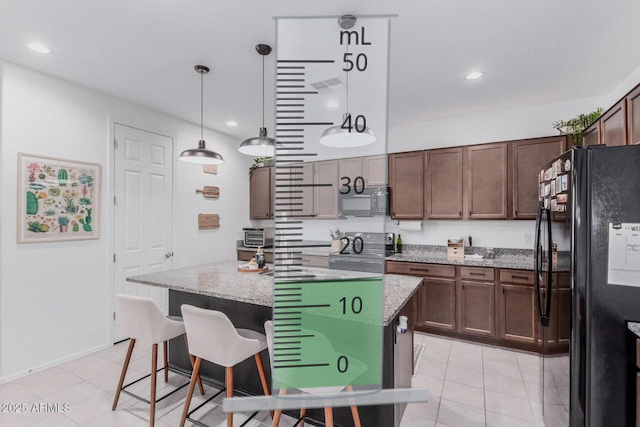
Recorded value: {"value": 14, "unit": "mL"}
